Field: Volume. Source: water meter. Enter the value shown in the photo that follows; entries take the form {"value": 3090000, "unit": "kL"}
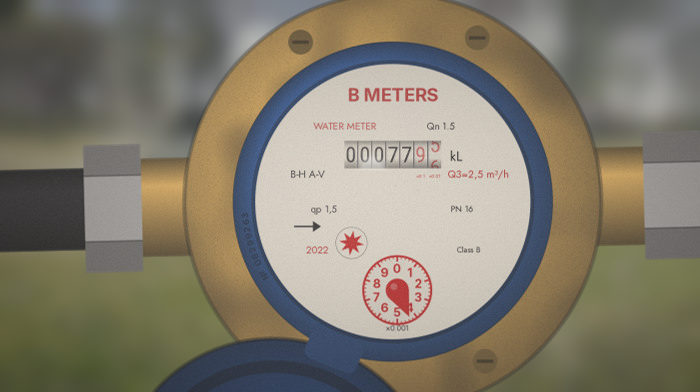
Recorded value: {"value": 77.954, "unit": "kL"}
